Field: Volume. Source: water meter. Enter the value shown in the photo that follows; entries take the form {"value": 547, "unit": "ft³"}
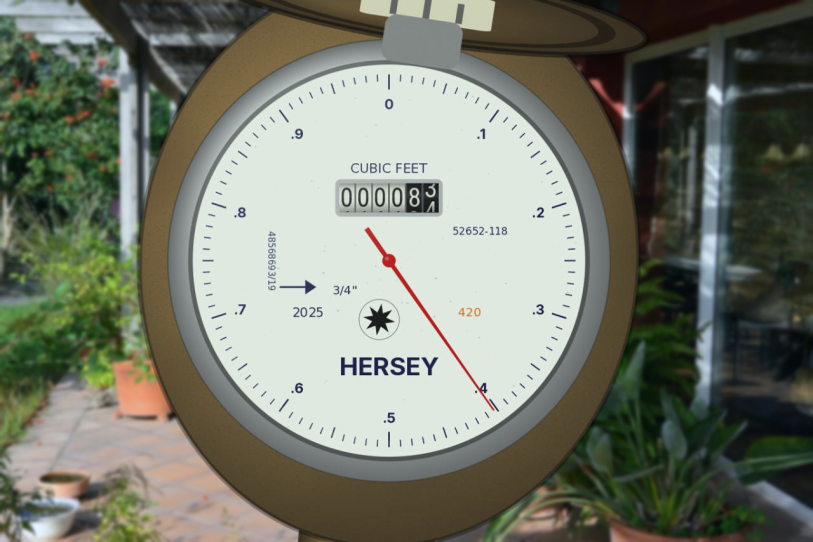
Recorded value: {"value": 83.40, "unit": "ft³"}
